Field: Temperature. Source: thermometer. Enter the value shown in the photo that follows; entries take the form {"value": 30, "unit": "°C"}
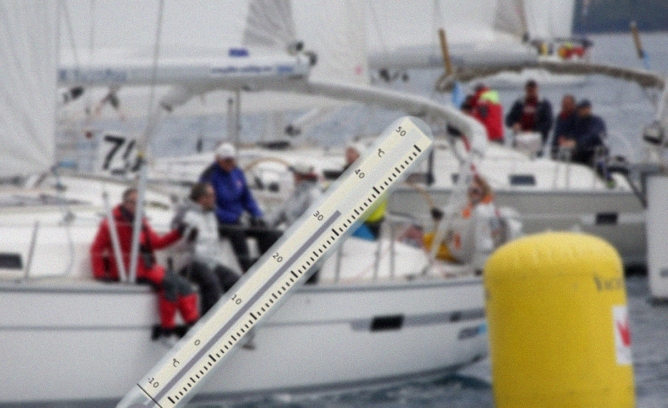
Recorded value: {"value": 33, "unit": "°C"}
